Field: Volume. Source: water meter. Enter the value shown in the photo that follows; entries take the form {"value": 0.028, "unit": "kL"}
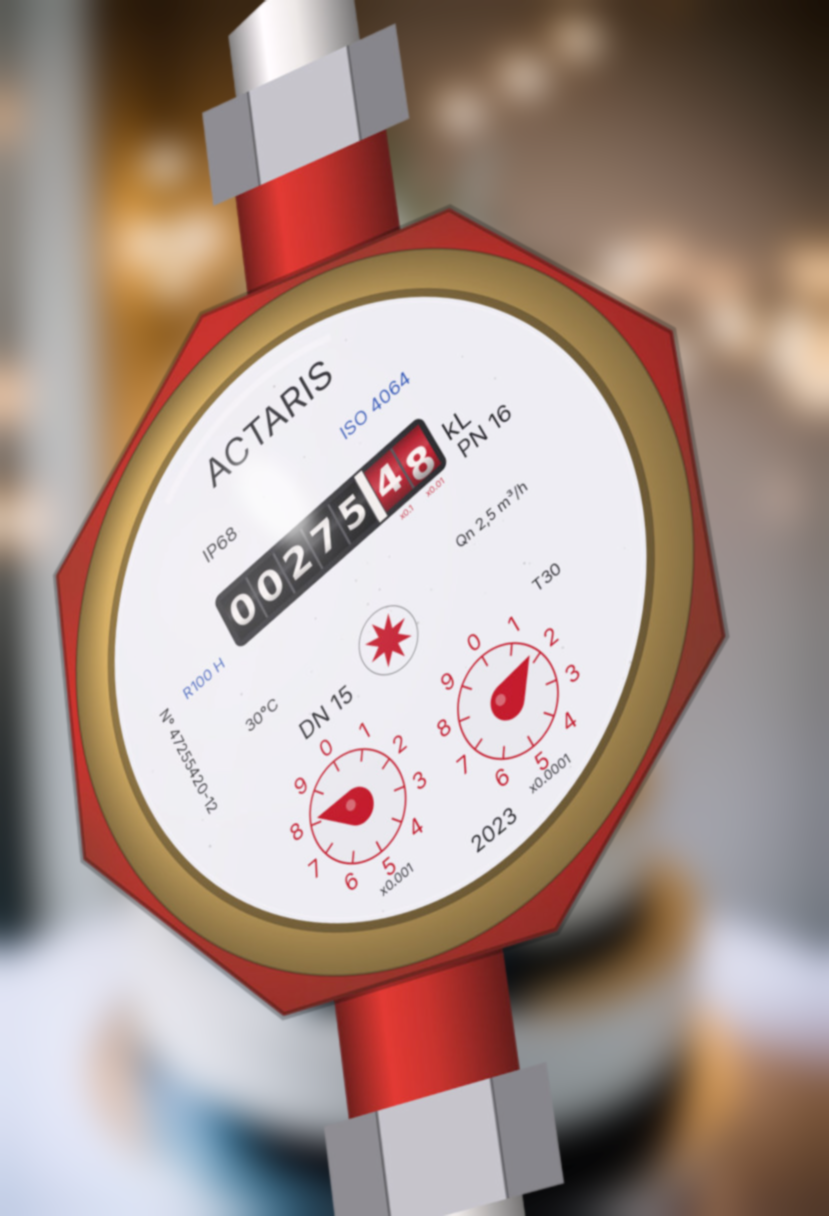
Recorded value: {"value": 275.4781, "unit": "kL"}
